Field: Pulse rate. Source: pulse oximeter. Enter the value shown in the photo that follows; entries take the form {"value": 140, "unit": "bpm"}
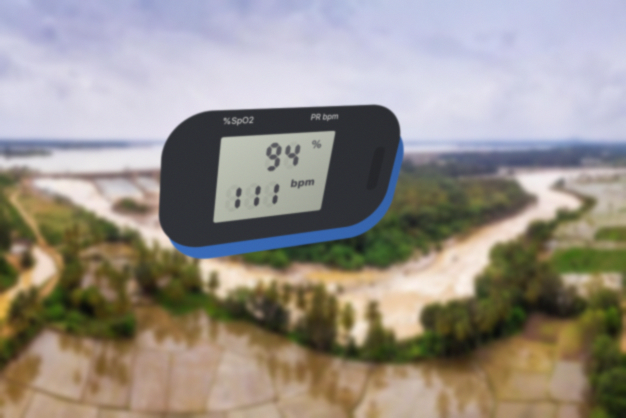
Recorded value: {"value": 111, "unit": "bpm"}
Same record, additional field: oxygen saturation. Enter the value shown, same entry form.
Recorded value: {"value": 94, "unit": "%"}
